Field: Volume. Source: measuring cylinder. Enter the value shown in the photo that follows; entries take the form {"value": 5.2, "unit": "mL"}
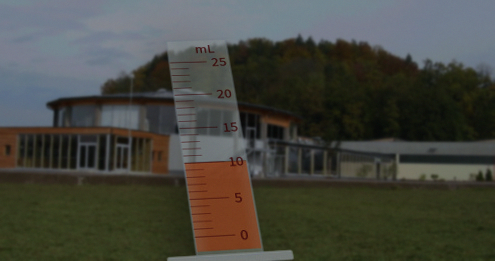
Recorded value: {"value": 10, "unit": "mL"}
